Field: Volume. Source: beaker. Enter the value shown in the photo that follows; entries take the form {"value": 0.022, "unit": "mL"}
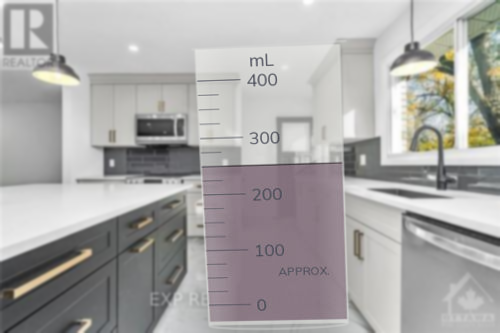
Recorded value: {"value": 250, "unit": "mL"}
